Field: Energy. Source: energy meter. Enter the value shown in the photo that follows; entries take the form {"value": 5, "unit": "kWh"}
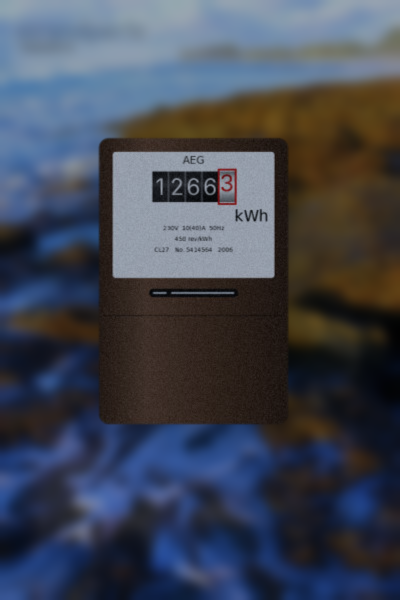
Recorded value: {"value": 1266.3, "unit": "kWh"}
